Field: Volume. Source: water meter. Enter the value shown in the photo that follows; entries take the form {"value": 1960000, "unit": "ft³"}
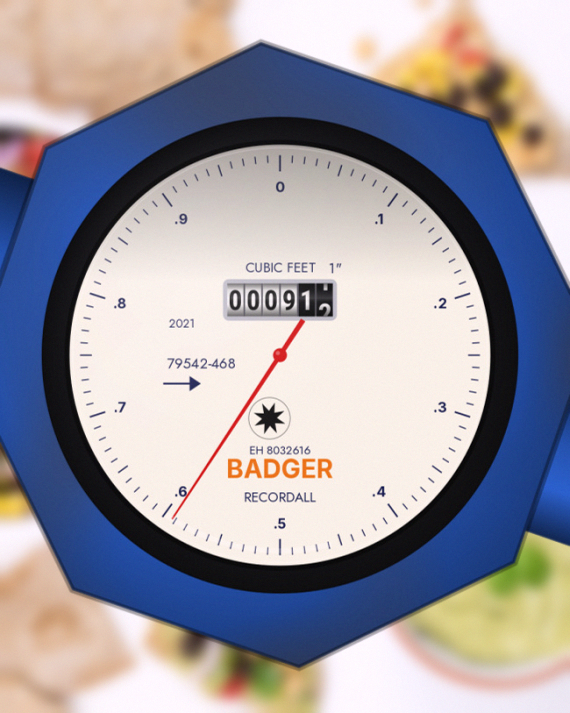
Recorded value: {"value": 911.59, "unit": "ft³"}
